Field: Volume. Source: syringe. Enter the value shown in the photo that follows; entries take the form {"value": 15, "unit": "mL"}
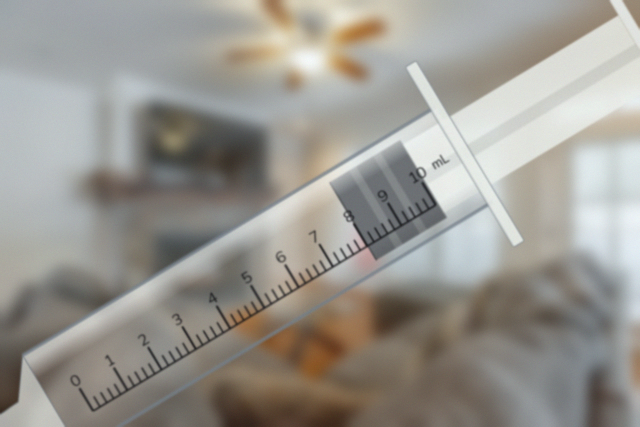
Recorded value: {"value": 8, "unit": "mL"}
